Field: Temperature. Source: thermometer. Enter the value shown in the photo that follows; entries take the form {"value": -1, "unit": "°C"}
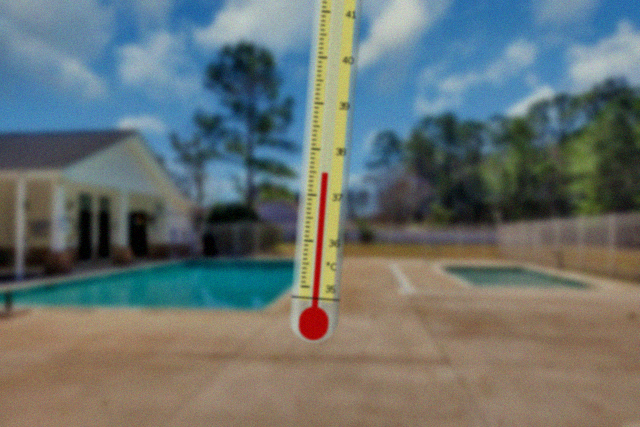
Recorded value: {"value": 37.5, "unit": "°C"}
